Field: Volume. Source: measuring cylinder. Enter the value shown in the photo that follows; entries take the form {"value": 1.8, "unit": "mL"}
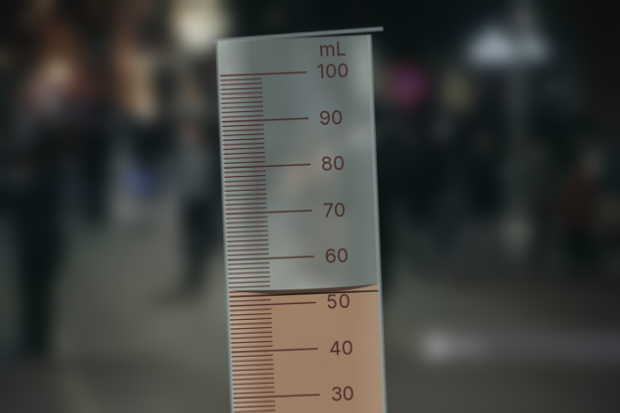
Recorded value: {"value": 52, "unit": "mL"}
